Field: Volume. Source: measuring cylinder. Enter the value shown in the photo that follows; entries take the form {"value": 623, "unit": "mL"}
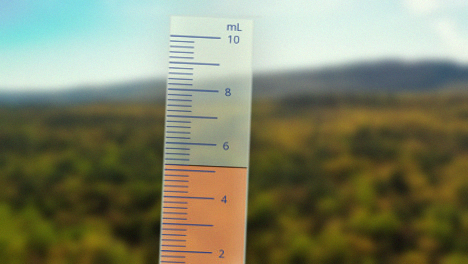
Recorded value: {"value": 5.2, "unit": "mL"}
